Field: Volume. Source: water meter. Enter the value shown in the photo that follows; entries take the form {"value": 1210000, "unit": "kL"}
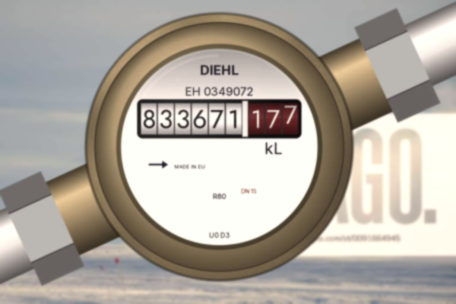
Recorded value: {"value": 833671.177, "unit": "kL"}
